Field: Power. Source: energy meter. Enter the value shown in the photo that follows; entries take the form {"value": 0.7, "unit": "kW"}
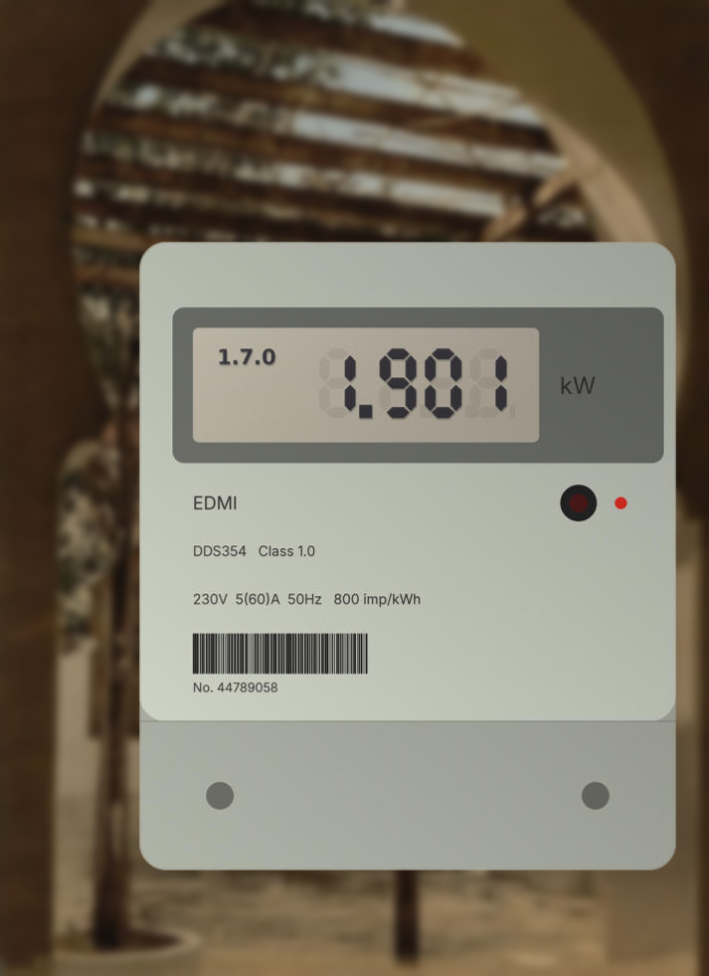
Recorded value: {"value": 1.901, "unit": "kW"}
